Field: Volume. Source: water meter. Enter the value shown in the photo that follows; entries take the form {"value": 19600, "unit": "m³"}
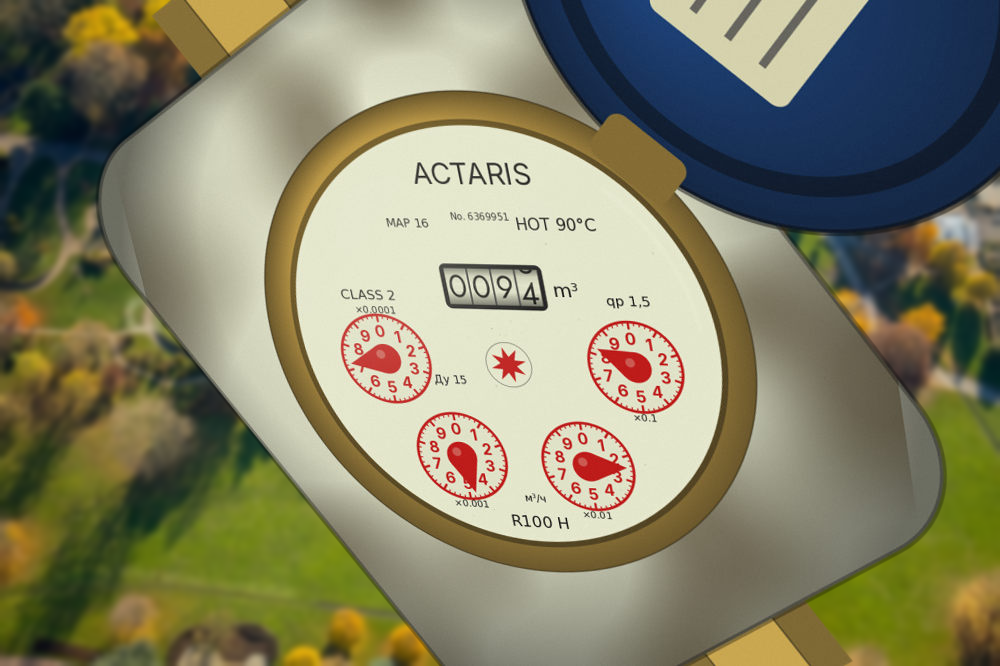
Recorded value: {"value": 93.8247, "unit": "m³"}
